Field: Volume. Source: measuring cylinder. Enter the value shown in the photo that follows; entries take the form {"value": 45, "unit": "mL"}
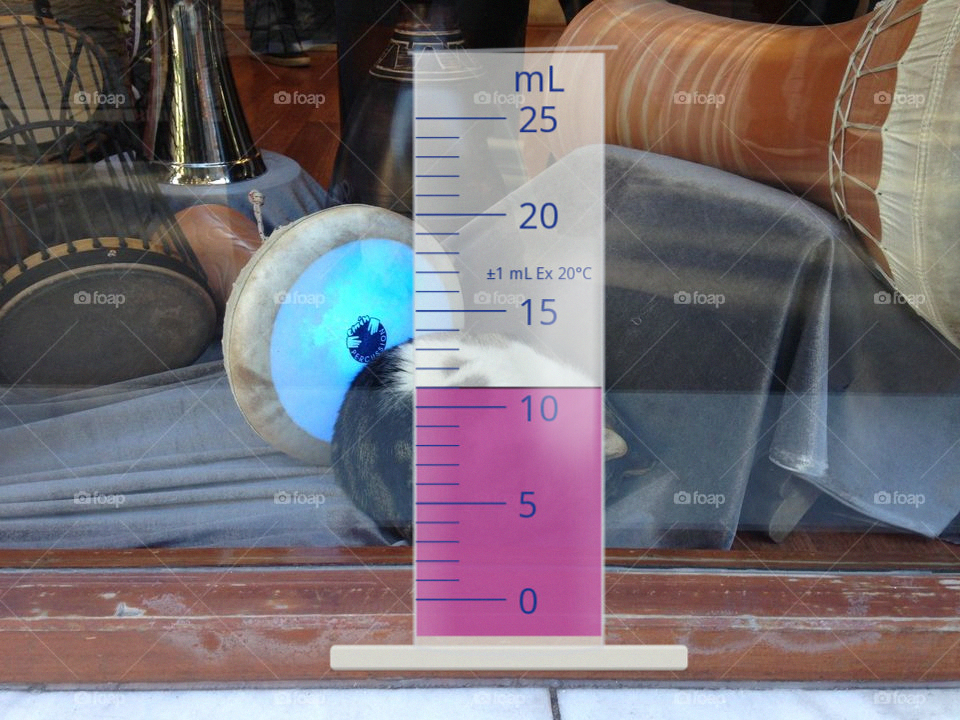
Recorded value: {"value": 11, "unit": "mL"}
